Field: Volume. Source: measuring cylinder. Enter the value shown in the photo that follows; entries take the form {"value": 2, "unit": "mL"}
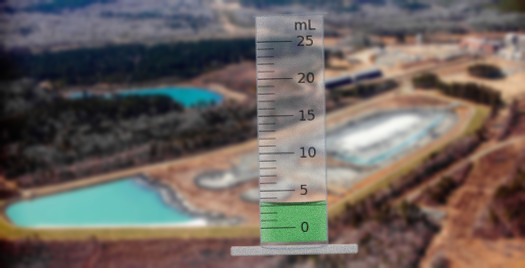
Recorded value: {"value": 3, "unit": "mL"}
